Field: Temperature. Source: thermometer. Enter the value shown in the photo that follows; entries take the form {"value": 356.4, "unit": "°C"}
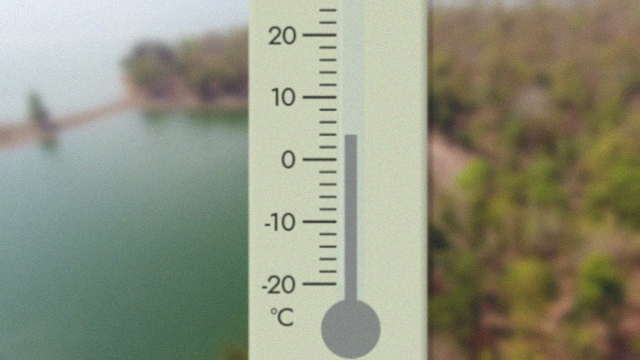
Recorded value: {"value": 4, "unit": "°C"}
